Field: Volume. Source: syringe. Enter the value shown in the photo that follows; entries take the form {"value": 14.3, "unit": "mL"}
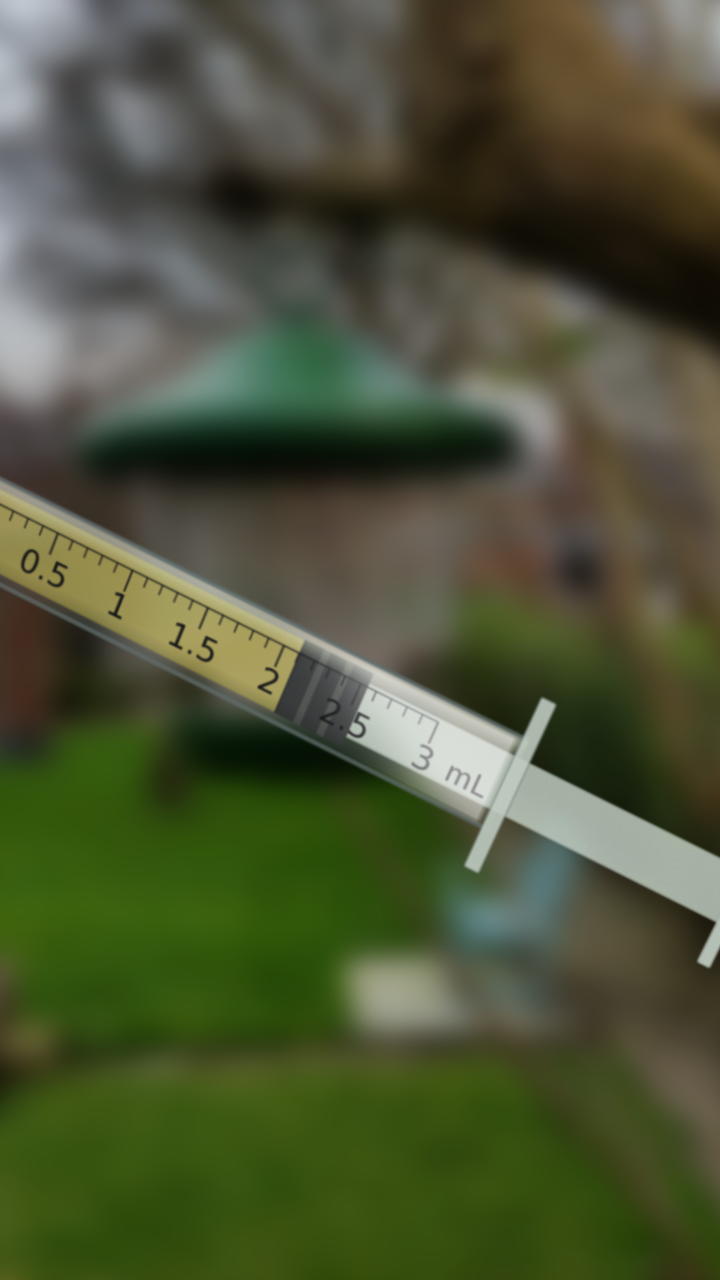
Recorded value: {"value": 2.1, "unit": "mL"}
